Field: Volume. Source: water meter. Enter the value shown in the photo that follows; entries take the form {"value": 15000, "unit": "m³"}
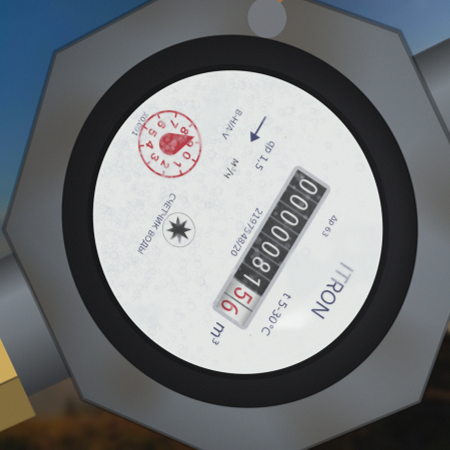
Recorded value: {"value": 81.558, "unit": "m³"}
